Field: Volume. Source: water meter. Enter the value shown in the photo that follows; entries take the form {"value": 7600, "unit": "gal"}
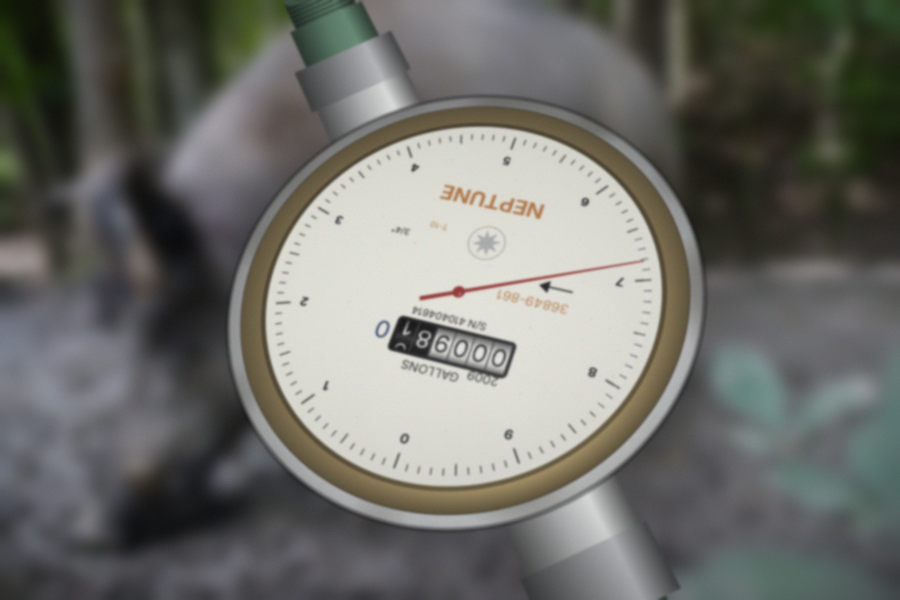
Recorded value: {"value": 9806.8, "unit": "gal"}
